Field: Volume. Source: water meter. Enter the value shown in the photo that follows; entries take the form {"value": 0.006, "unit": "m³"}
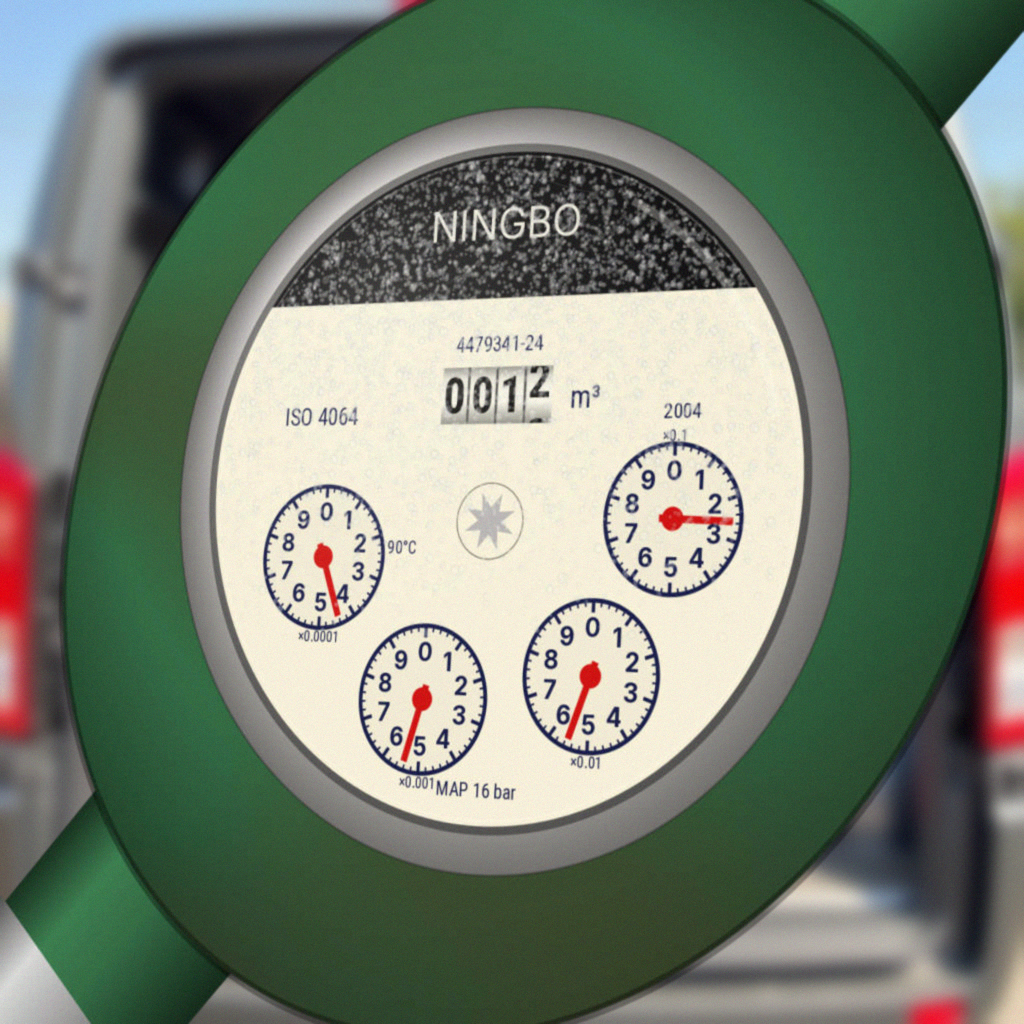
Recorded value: {"value": 12.2554, "unit": "m³"}
